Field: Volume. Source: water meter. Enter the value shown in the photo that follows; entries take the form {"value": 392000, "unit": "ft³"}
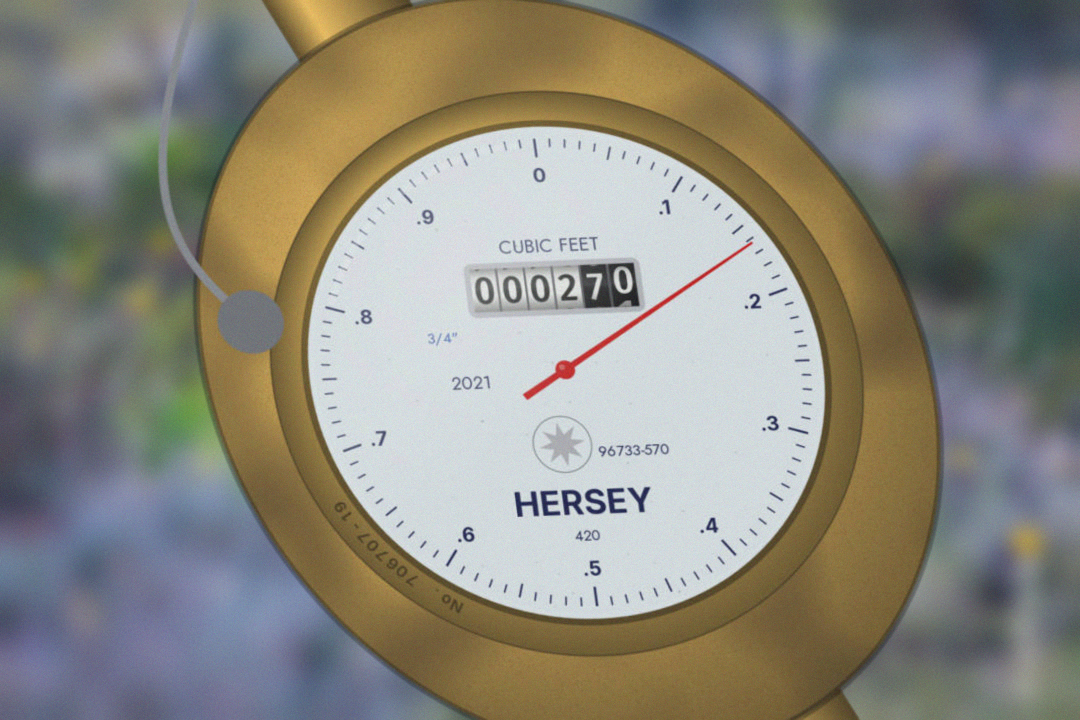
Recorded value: {"value": 270.16, "unit": "ft³"}
